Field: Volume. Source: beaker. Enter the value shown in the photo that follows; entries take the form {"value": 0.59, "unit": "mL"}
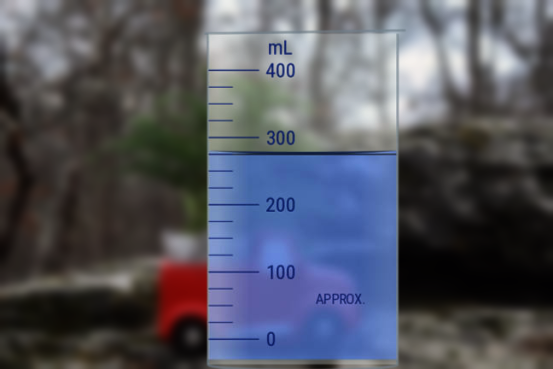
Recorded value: {"value": 275, "unit": "mL"}
